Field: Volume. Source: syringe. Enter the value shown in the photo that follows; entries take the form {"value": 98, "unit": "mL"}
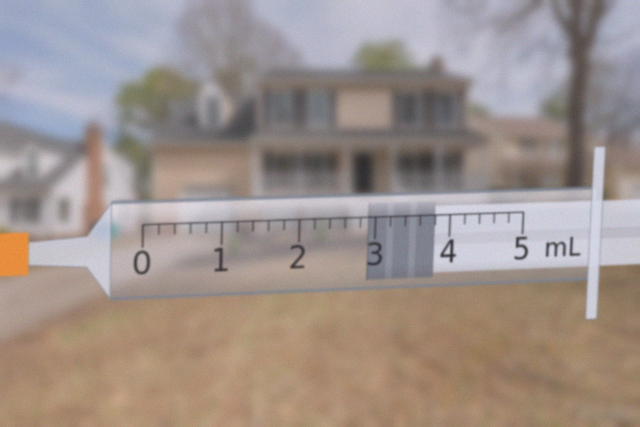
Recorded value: {"value": 2.9, "unit": "mL"}
